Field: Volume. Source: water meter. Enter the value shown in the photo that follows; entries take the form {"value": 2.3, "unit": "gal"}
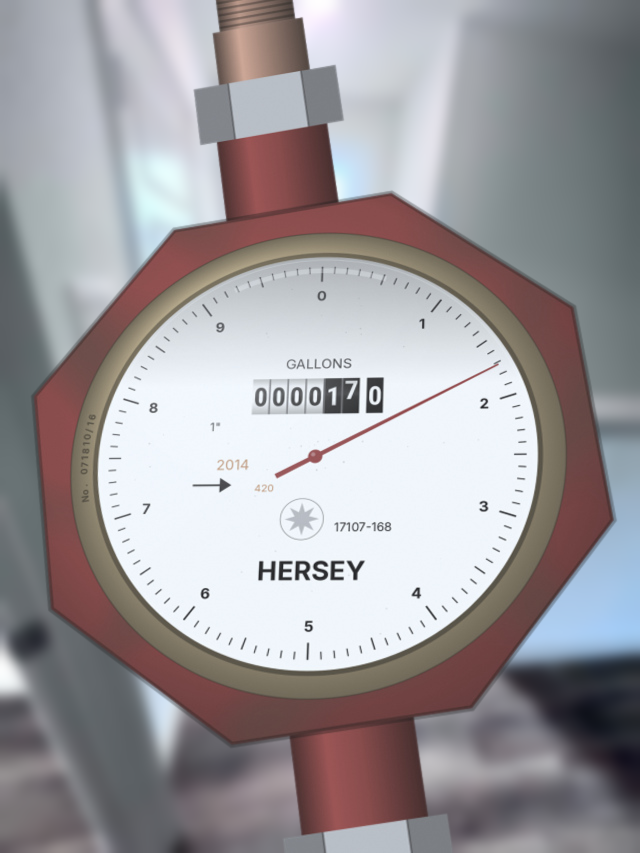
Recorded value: {"value": 171.7, "unit": "gal"}
